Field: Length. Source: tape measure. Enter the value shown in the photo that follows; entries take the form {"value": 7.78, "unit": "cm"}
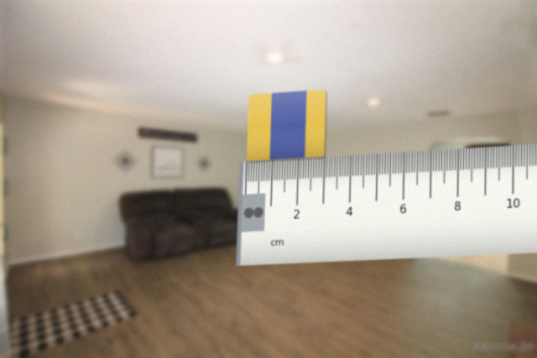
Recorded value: {"value": 3, "unit": "cm"}
